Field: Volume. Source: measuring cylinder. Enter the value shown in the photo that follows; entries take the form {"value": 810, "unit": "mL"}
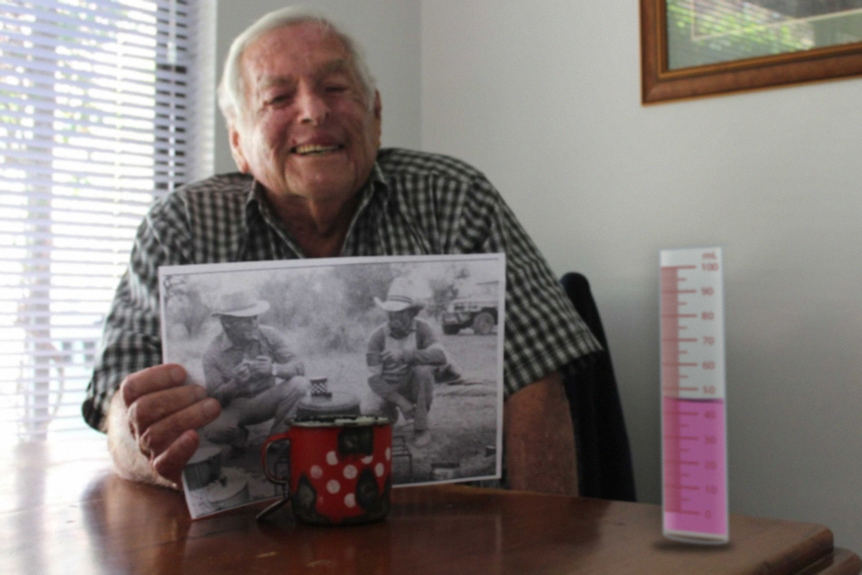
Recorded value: {"value": 45, "unit": "mL"}
